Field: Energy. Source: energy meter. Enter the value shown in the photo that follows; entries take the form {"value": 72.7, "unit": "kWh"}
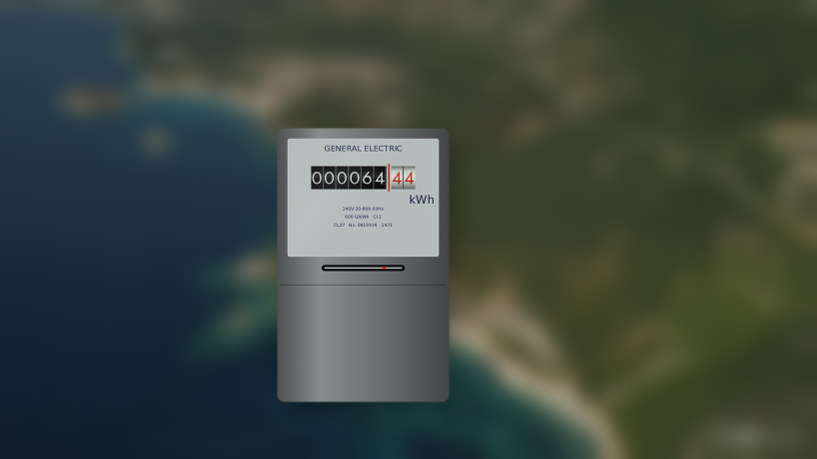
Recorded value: {"value": 64.44, "unit": "kWh"}
